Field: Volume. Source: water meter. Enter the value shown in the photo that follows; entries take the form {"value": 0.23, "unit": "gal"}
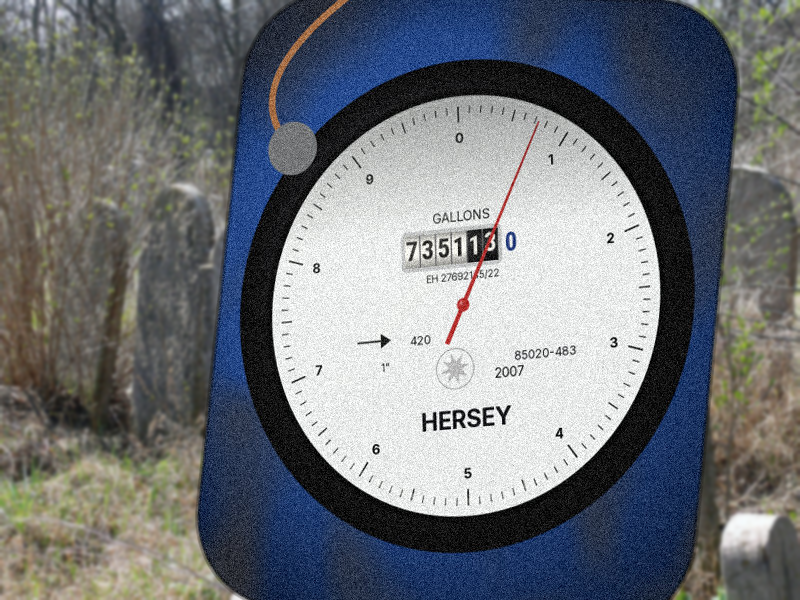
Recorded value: {"value": 7351130.7, "unit": "gal"}
